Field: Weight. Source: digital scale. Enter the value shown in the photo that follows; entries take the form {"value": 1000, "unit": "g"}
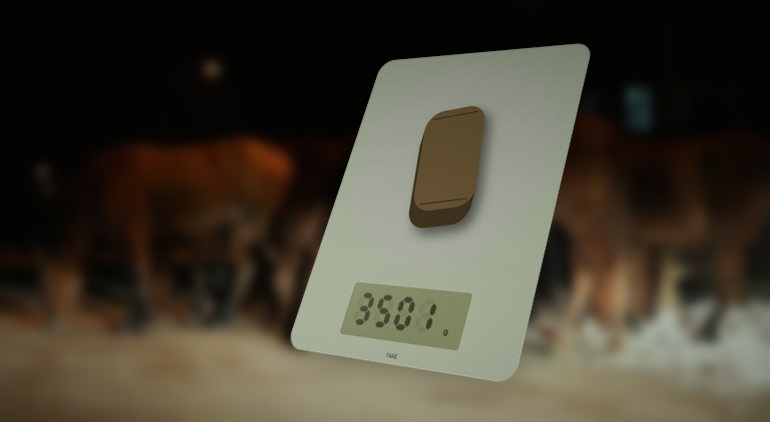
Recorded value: {"value": 3501, "unit": "g"}
